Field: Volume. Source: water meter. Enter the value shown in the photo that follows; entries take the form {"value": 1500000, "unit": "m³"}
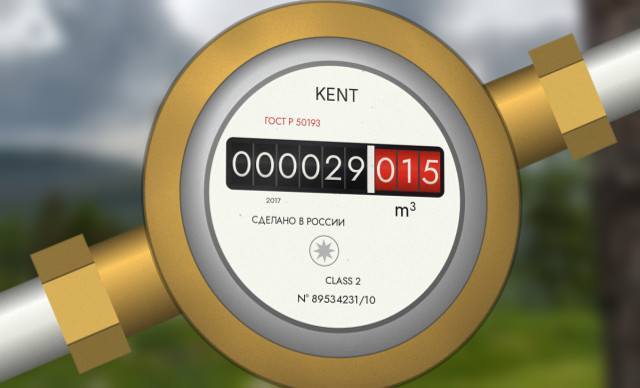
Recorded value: {"value": 29.015, "unit": "m³"}
